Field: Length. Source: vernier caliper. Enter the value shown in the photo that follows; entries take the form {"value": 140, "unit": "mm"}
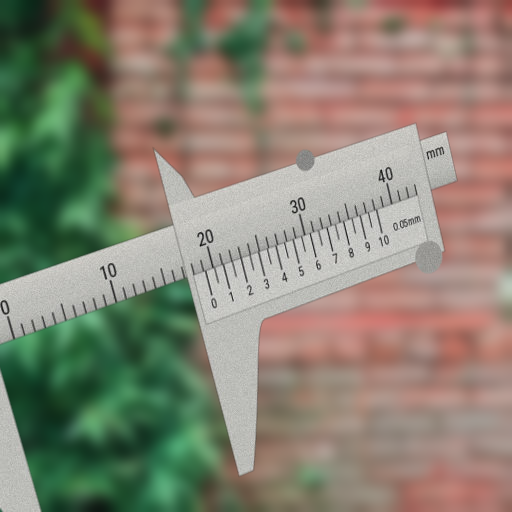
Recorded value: {"value": 19.2, "unit": "mm"}
